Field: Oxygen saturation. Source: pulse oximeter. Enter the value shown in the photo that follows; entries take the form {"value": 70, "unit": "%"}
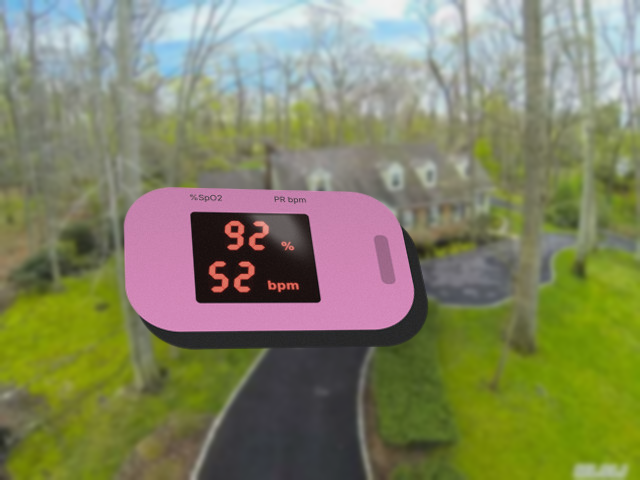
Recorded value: {"value": 92, "unit": "%"}
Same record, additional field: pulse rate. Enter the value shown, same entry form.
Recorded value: {"value": 52, "unit": "bpm"}
